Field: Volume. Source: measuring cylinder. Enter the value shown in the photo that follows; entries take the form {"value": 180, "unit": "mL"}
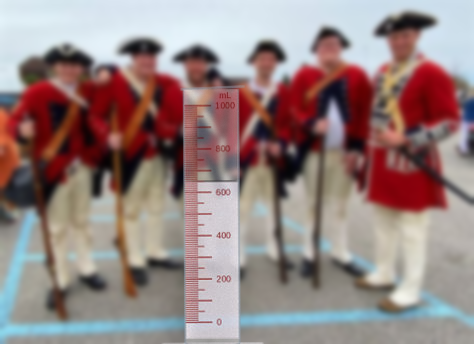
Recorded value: {"value": 650, "unit": "mL"}
